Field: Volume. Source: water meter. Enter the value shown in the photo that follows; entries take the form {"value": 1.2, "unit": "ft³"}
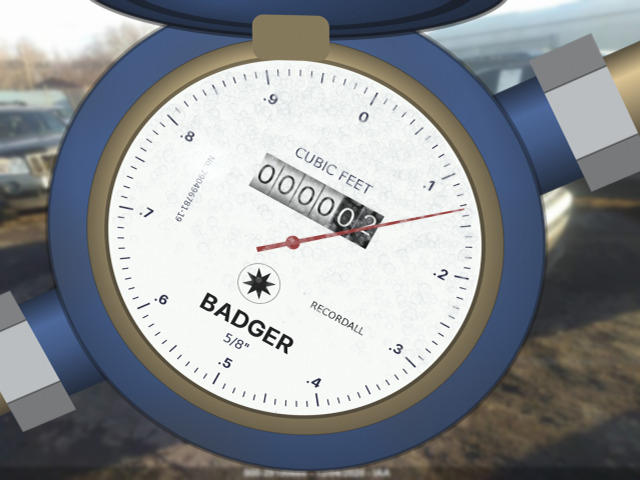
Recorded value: {"value": 2.13, "unit": "ft³"}
